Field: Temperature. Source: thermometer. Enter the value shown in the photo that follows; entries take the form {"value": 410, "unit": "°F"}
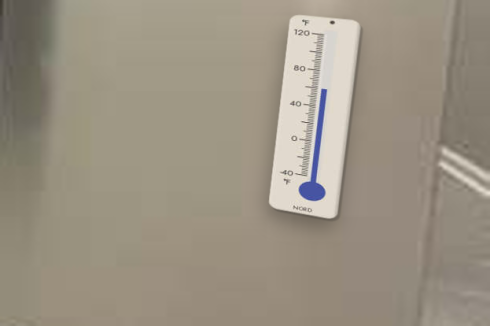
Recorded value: {"value": 60, "unit": "°F"}
